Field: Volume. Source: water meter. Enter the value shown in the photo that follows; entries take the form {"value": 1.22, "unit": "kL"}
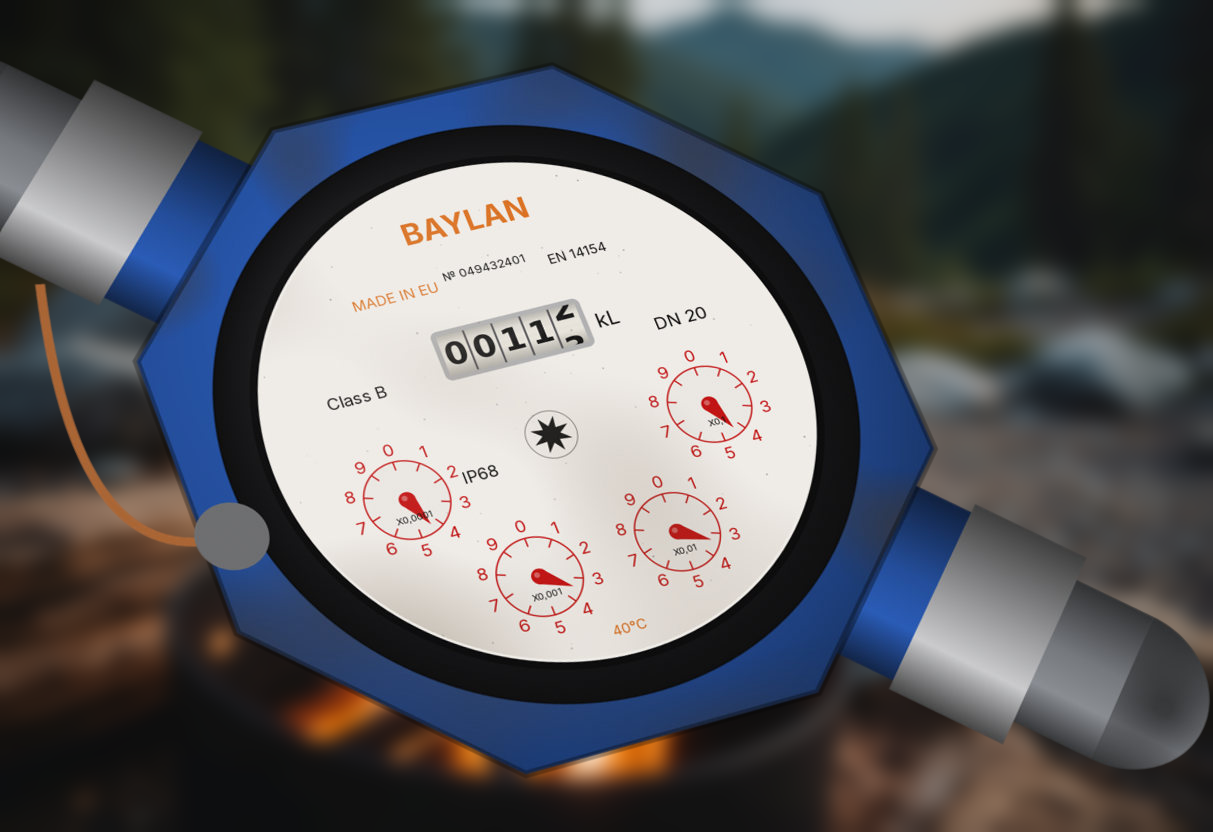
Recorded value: {"value": 112.4334, "unit": "kL"}
